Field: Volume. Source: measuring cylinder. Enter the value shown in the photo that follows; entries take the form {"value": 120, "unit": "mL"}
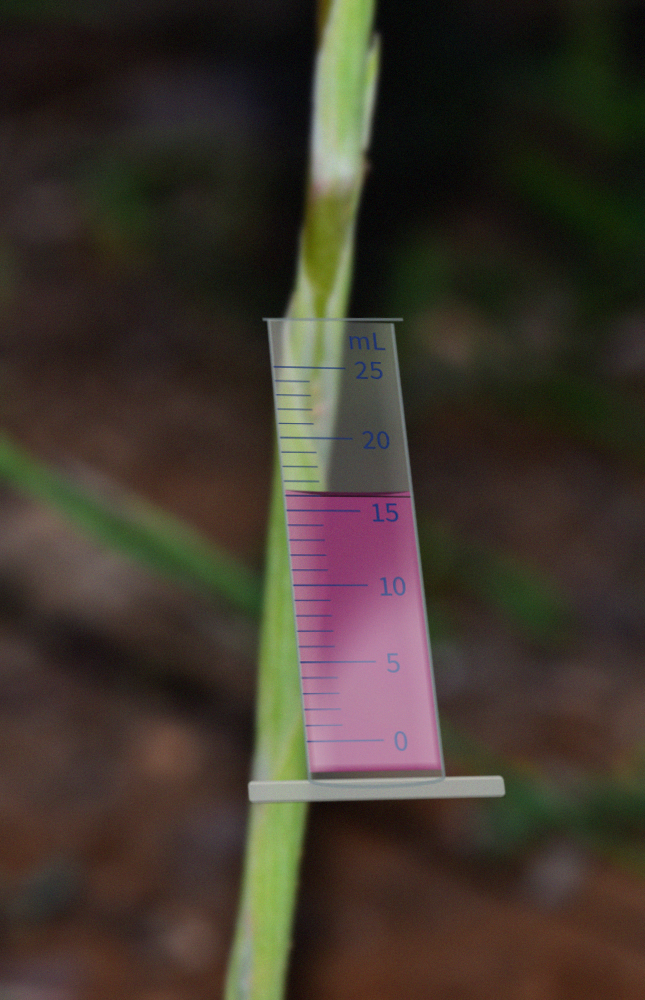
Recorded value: {"value": 16, "unit": "mL"}
